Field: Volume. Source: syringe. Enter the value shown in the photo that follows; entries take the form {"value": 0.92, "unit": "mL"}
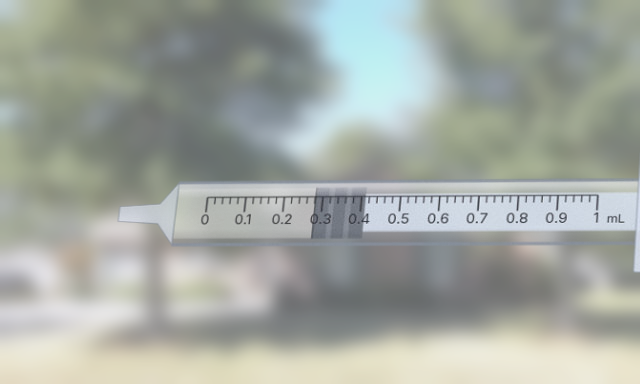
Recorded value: {"value": 0.28, "unit": "mL"}
